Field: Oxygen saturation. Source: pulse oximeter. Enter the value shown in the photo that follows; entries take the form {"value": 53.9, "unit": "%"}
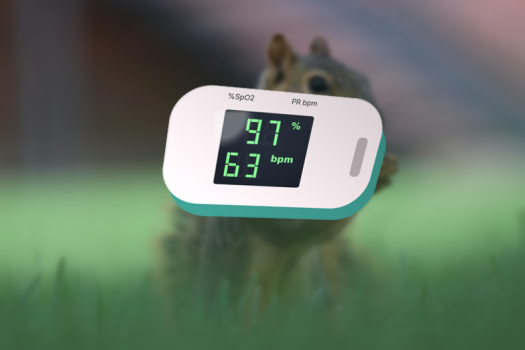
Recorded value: {"value": 97, "unit": "%"}
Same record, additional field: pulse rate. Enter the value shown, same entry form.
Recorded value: {"value": 63, "unit": "bpm"}
